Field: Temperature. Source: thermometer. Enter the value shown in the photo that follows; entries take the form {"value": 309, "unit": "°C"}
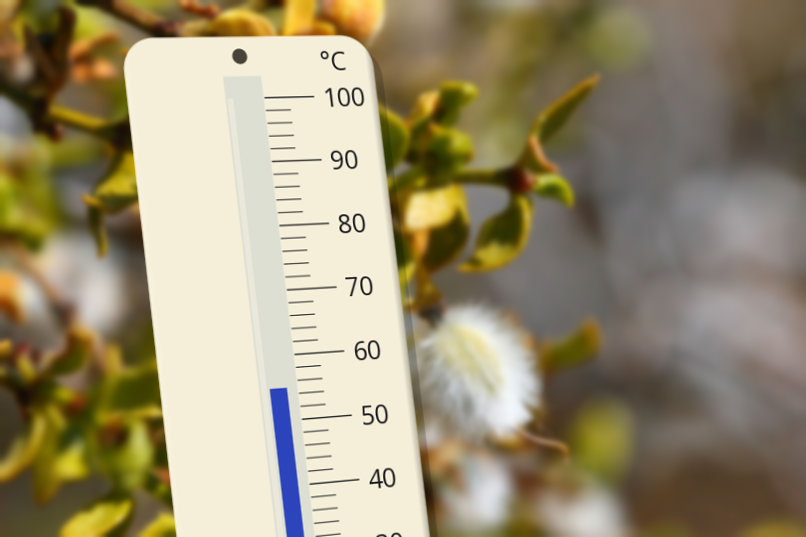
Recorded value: {"value": 55, "unit": "°C"}
